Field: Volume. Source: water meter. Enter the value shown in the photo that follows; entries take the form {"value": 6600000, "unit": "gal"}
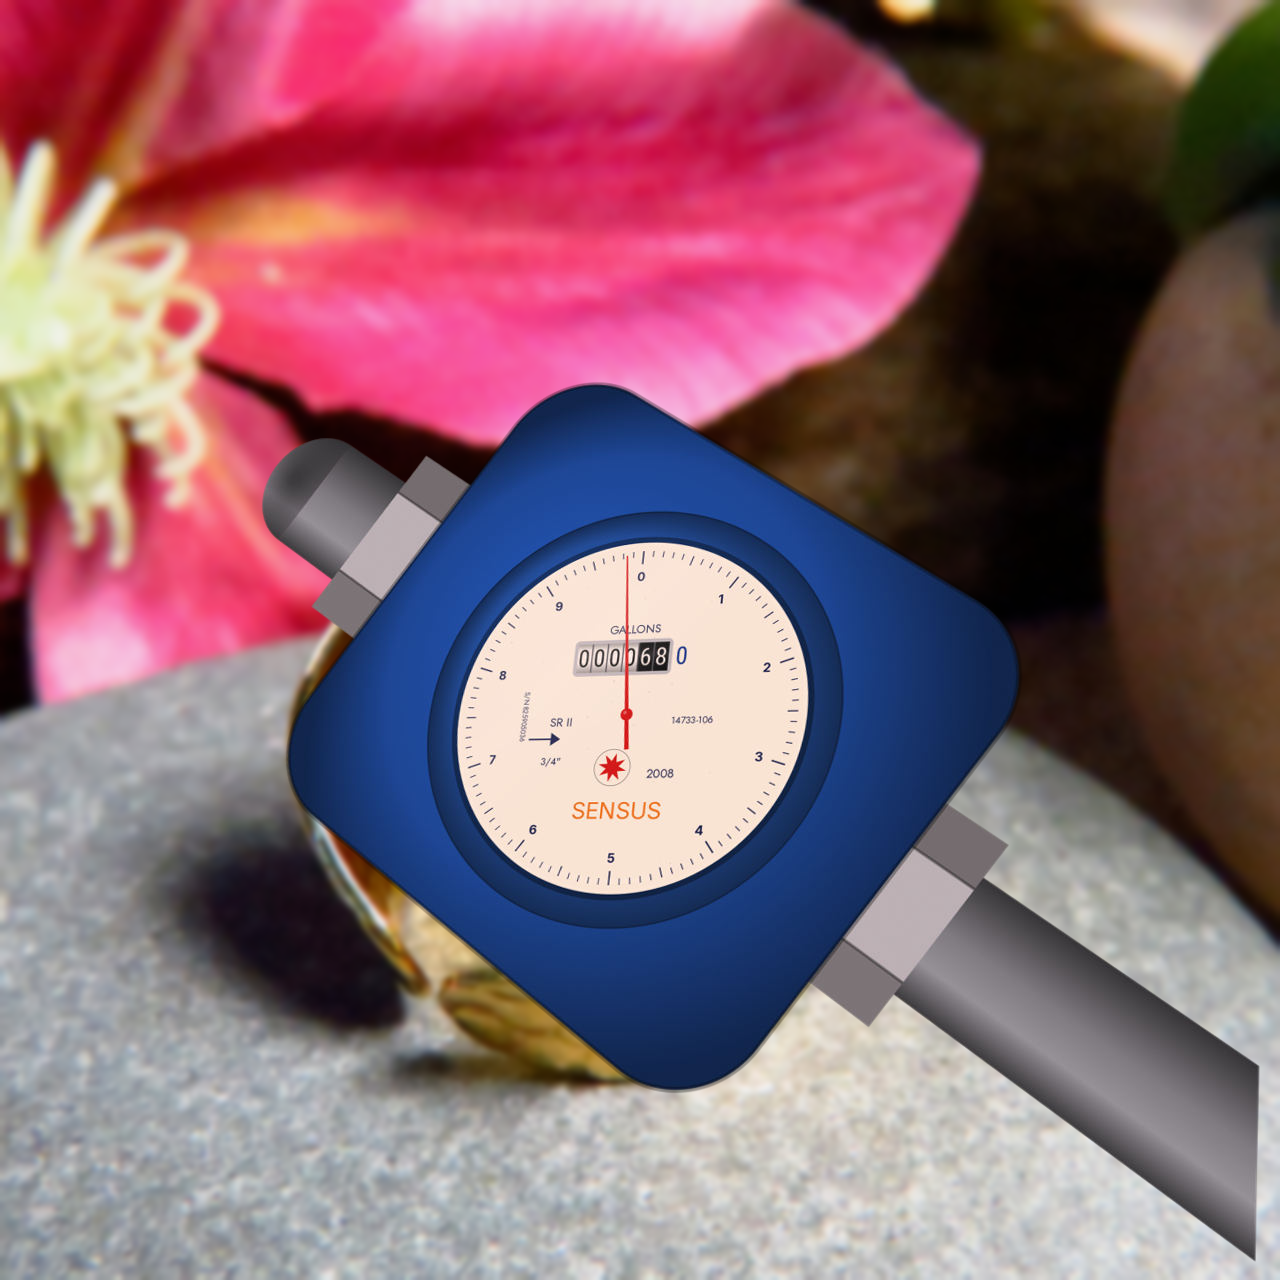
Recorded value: {"value": 679.8, "unit": "gal"}
